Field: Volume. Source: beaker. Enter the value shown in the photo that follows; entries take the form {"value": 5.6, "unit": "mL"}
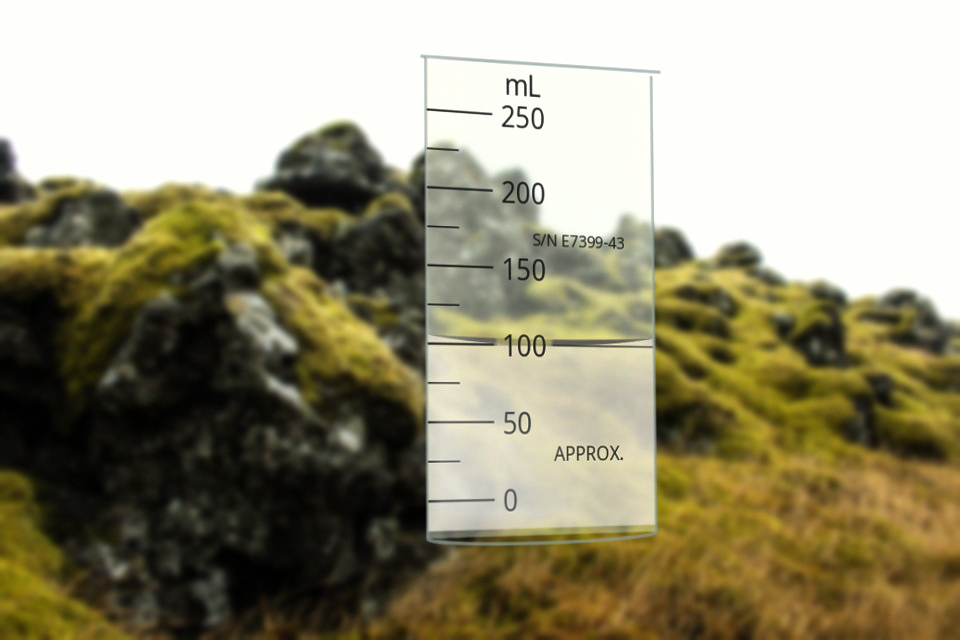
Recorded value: {"value": 100, "unit": "mL"}
